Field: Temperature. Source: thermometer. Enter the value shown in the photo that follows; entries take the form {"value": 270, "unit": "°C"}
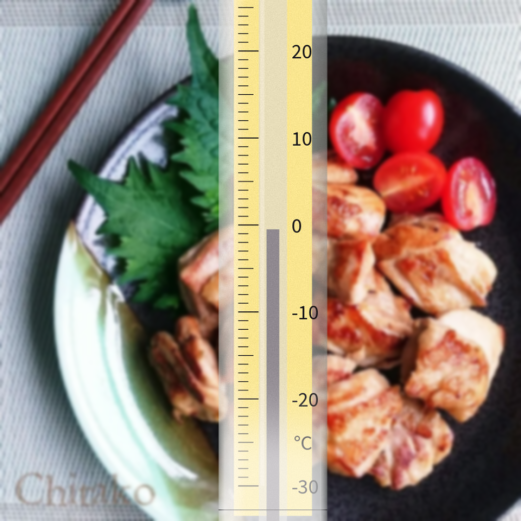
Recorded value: {"value": -0.5, "unit": "°C"}
